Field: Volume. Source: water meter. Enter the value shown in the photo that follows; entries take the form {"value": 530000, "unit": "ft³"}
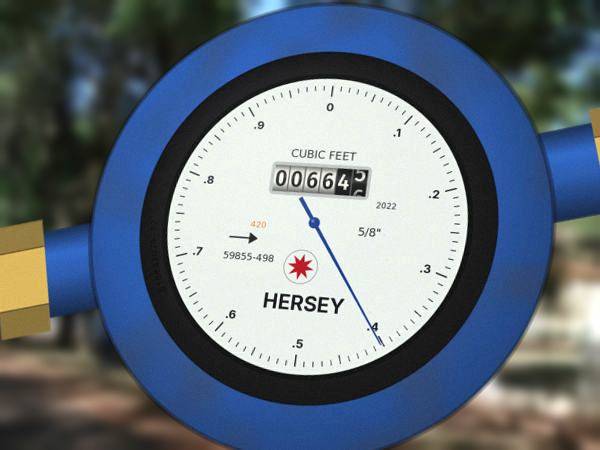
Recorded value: {"value": 6645.40, "unit": "ft³"}
